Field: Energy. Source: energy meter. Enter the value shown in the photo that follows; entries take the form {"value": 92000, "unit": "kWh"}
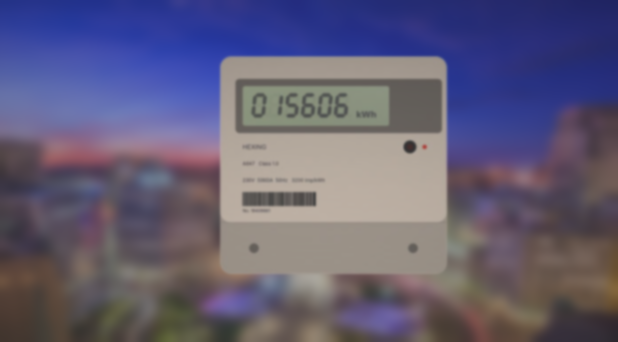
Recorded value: {"value": 15606, "unit": "kWh"}
